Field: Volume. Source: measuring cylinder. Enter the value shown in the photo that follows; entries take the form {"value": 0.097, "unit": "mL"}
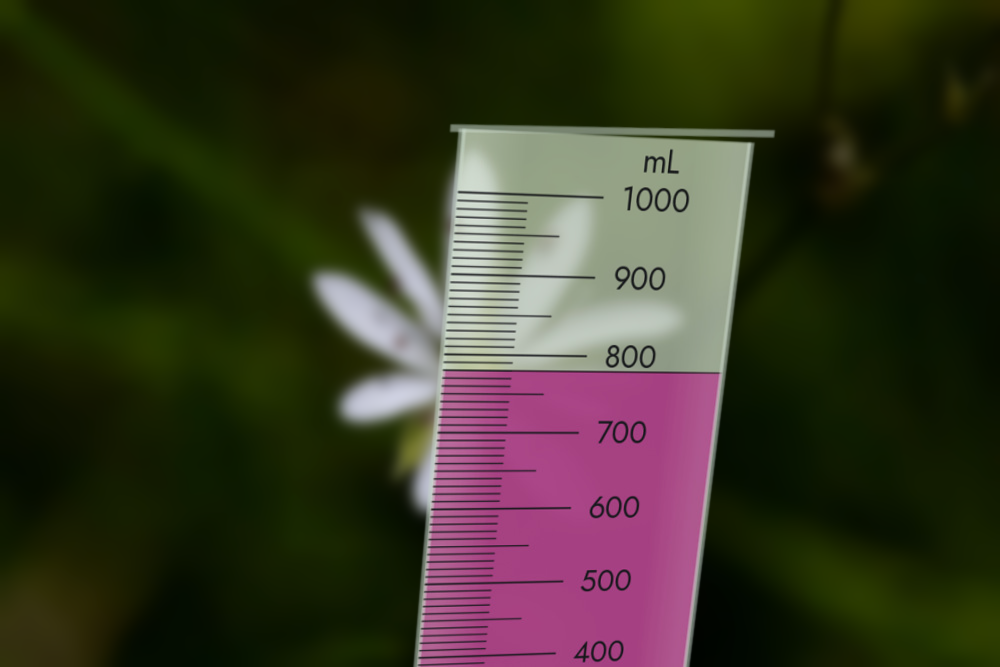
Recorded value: {"value": 780, "unit": "mL"}
